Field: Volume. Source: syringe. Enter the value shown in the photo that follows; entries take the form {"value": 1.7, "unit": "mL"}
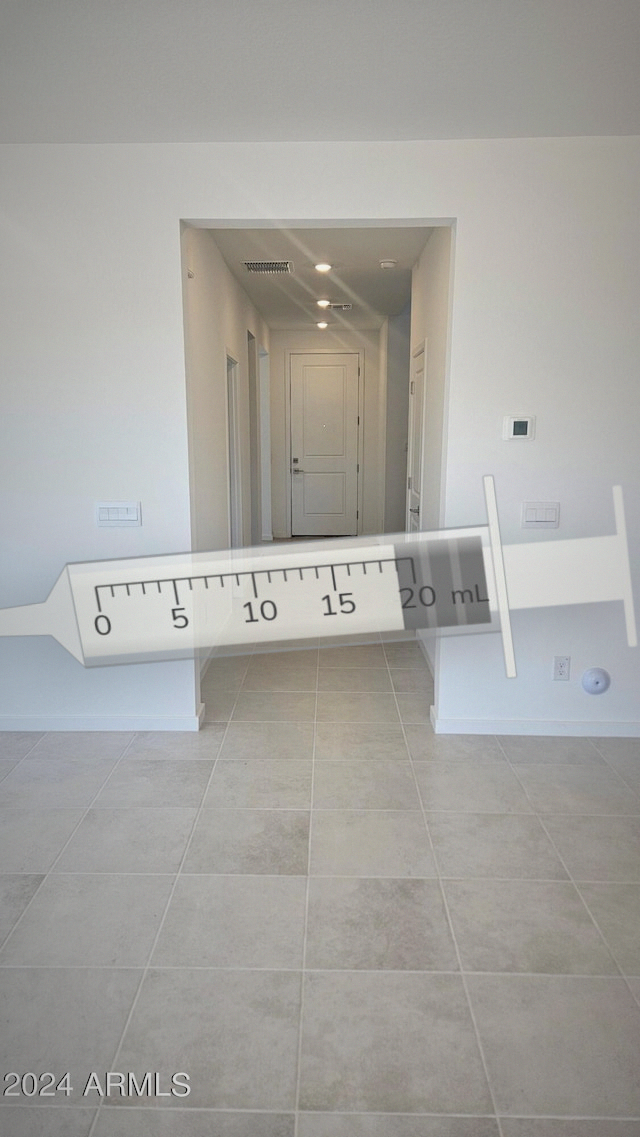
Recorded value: {"value": 19, "unit": "mL"}
